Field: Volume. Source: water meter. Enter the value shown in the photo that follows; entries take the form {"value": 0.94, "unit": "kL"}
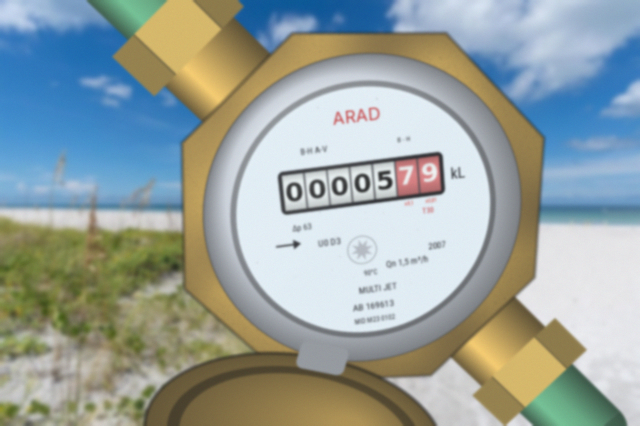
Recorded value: {"value": 5.79, "unit": "kL"}
